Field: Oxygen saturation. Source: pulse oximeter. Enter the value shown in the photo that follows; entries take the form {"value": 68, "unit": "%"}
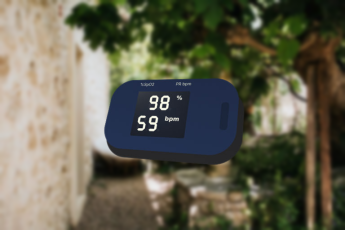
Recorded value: {"value": 98, "unit": "%"}
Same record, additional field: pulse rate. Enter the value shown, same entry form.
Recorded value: {"value": 59, "unit": "bpm"}
